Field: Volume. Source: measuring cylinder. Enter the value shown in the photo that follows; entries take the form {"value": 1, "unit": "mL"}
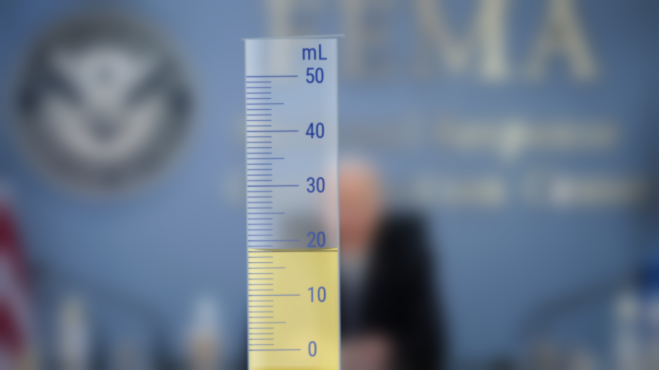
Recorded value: {"value": 18, "unit": "mL"}
